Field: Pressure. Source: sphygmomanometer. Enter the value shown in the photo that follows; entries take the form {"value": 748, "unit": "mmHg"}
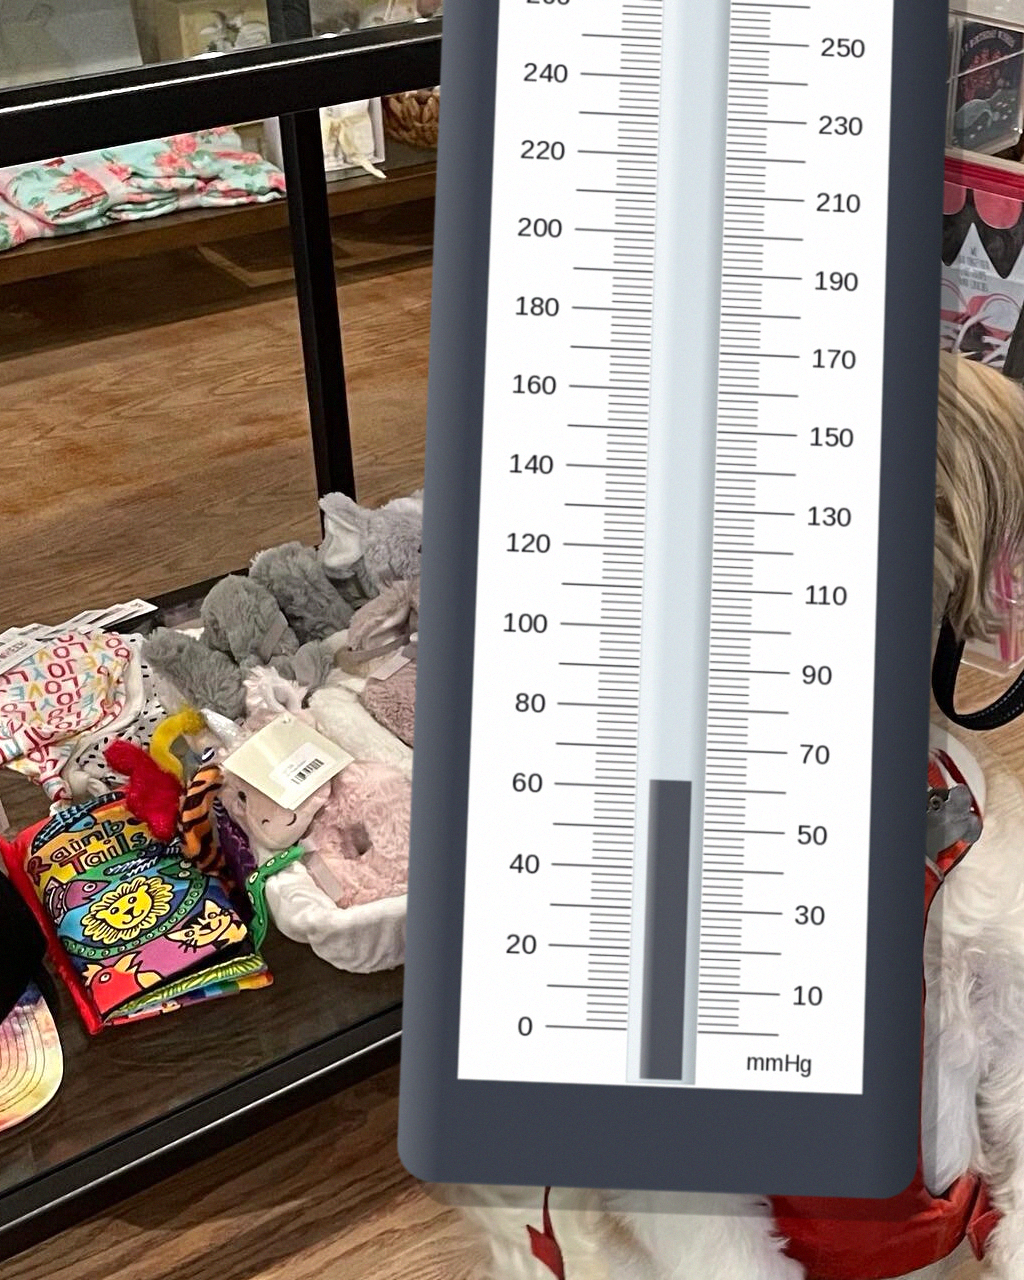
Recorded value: {"value": 62, "unit": "mmHg"}
